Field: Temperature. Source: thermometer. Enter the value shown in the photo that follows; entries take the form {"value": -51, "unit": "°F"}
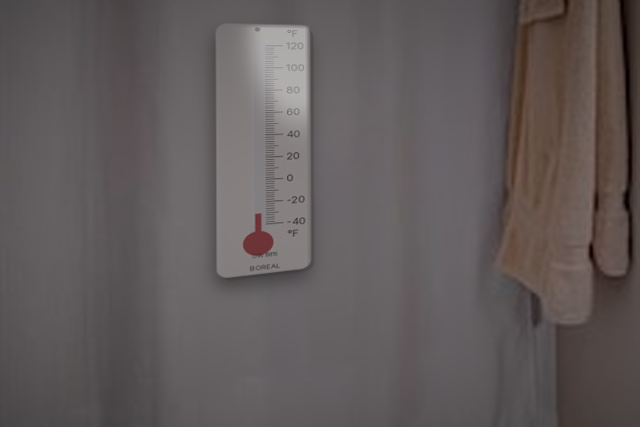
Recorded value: {"value": -30, "unit": "°F"}
